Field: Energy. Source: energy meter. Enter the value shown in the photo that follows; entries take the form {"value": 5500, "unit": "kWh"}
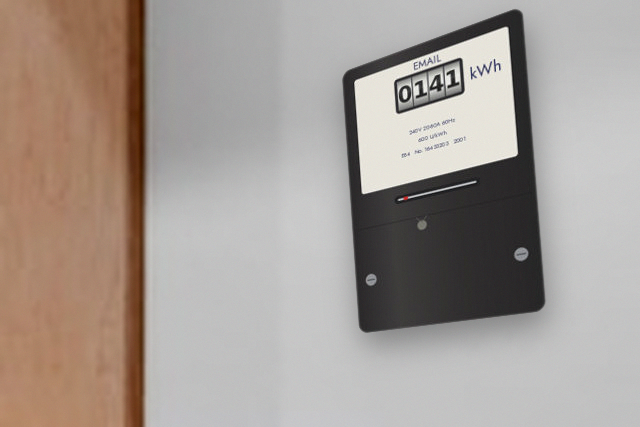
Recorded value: {"value": 141, "unit": "kWh"}
